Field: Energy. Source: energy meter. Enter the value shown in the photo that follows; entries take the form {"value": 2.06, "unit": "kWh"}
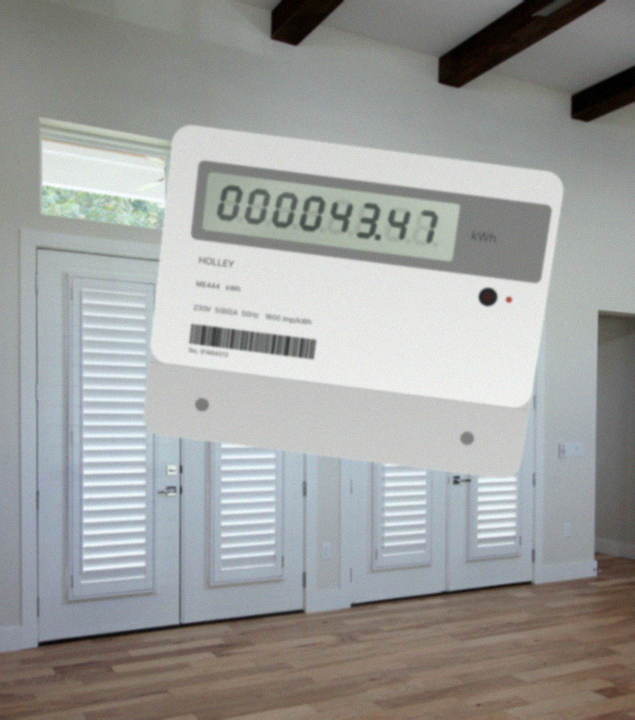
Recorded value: {"value": 43.47, "unit": "kWh"}
